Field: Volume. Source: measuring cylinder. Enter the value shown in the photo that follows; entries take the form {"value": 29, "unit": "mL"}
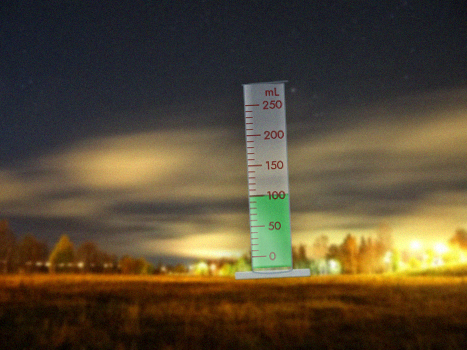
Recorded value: {"value": 100, "unit": "mL"}
